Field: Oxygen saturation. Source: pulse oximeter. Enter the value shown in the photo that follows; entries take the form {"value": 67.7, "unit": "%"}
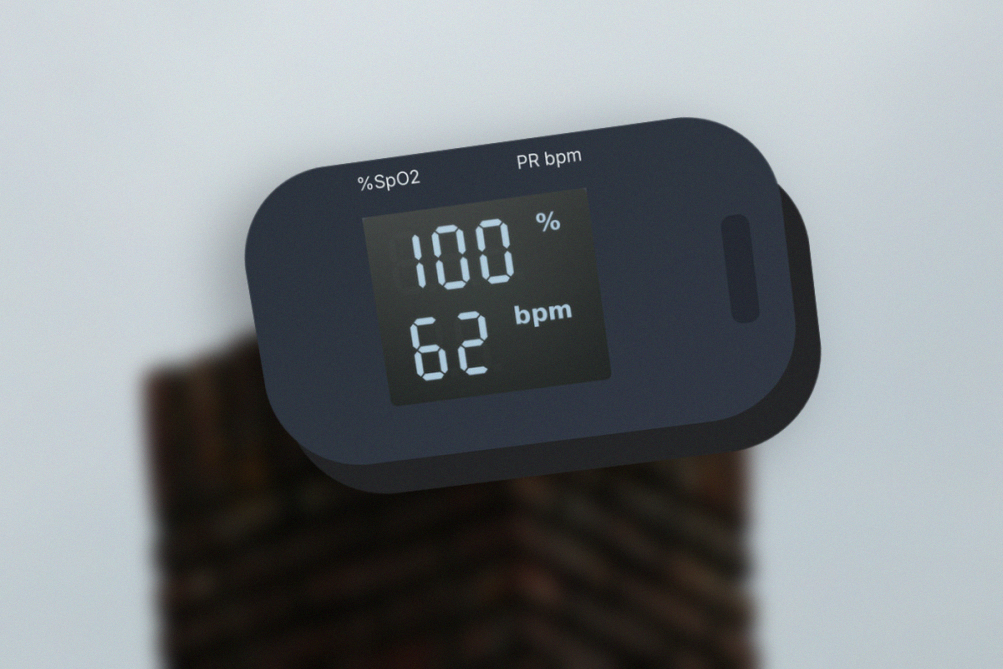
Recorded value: {"value": 100, "unit": "%"}
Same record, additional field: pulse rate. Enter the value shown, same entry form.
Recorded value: {"value": 62, "unit": "bpm"}
